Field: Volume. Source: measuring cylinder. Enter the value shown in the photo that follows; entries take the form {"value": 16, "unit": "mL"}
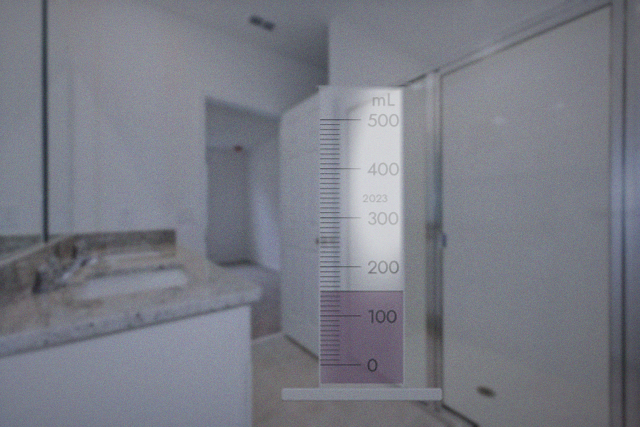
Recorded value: {"value": 150, "unit": "mL"}
